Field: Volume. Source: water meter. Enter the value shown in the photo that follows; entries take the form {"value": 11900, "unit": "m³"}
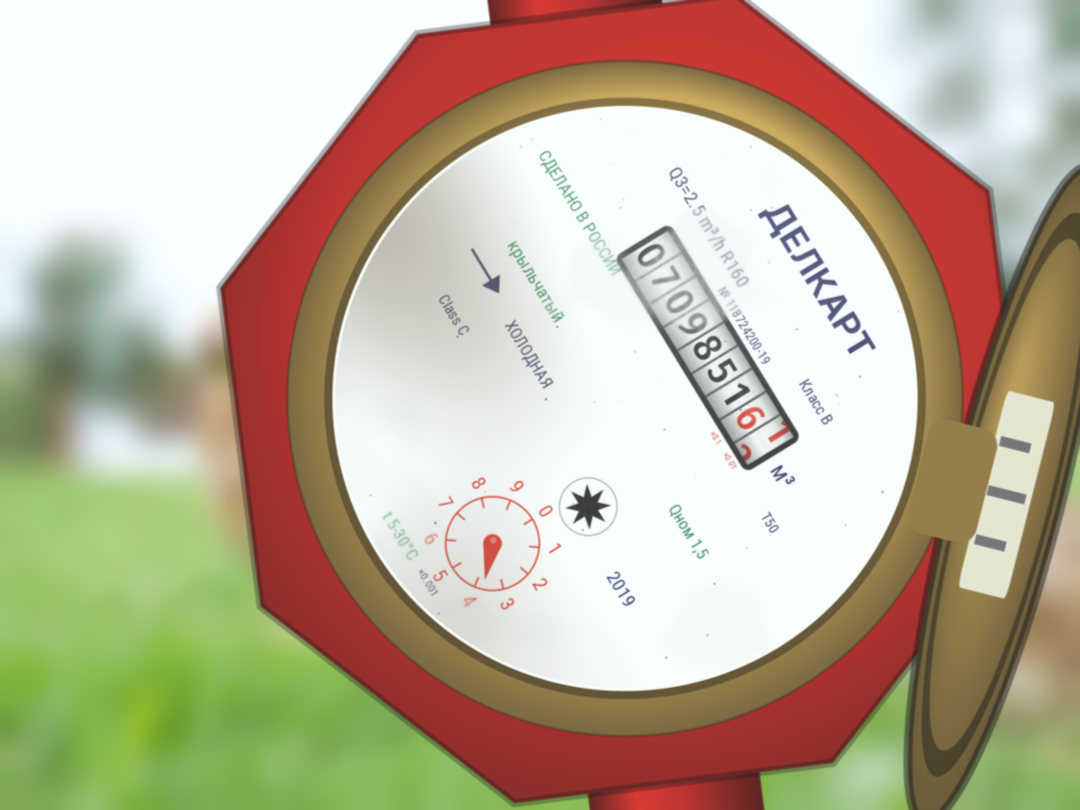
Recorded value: {"value": 709851.613, "unit": "m³"}
